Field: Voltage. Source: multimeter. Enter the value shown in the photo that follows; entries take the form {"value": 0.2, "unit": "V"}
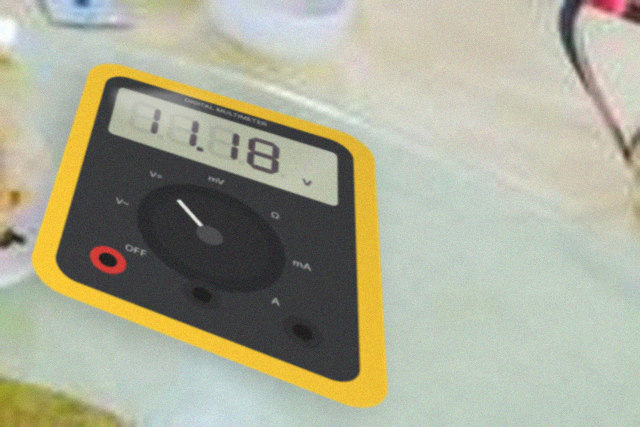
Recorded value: {"value": 11.18, "unit": "V"}
